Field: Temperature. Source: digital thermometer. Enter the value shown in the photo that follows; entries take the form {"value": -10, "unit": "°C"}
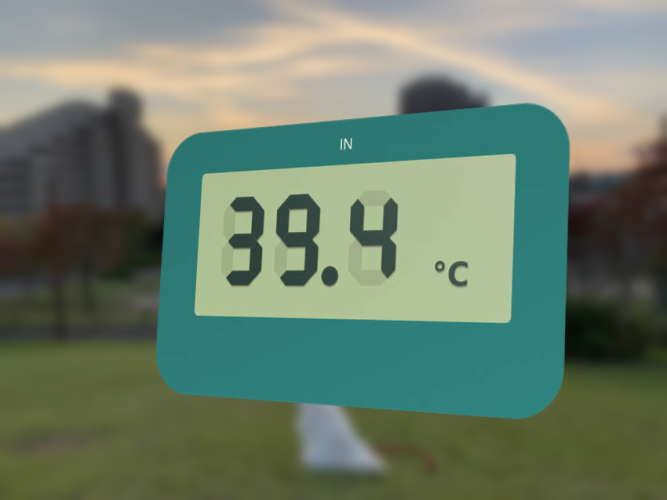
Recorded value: {"value": 39.4, "unit": "°C"}
